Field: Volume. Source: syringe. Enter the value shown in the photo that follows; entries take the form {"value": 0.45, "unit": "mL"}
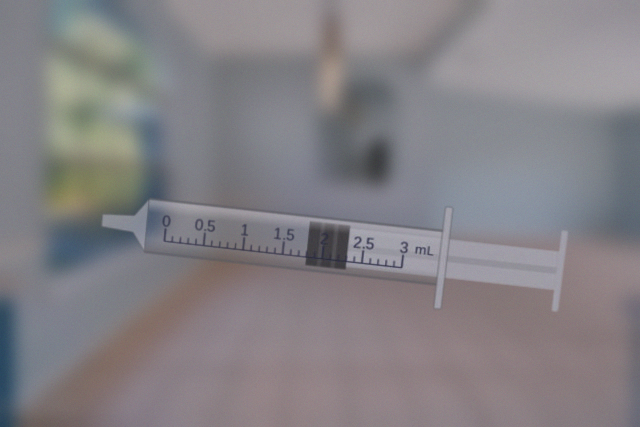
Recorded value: {"value": 1.8, "unit": "mL"}
